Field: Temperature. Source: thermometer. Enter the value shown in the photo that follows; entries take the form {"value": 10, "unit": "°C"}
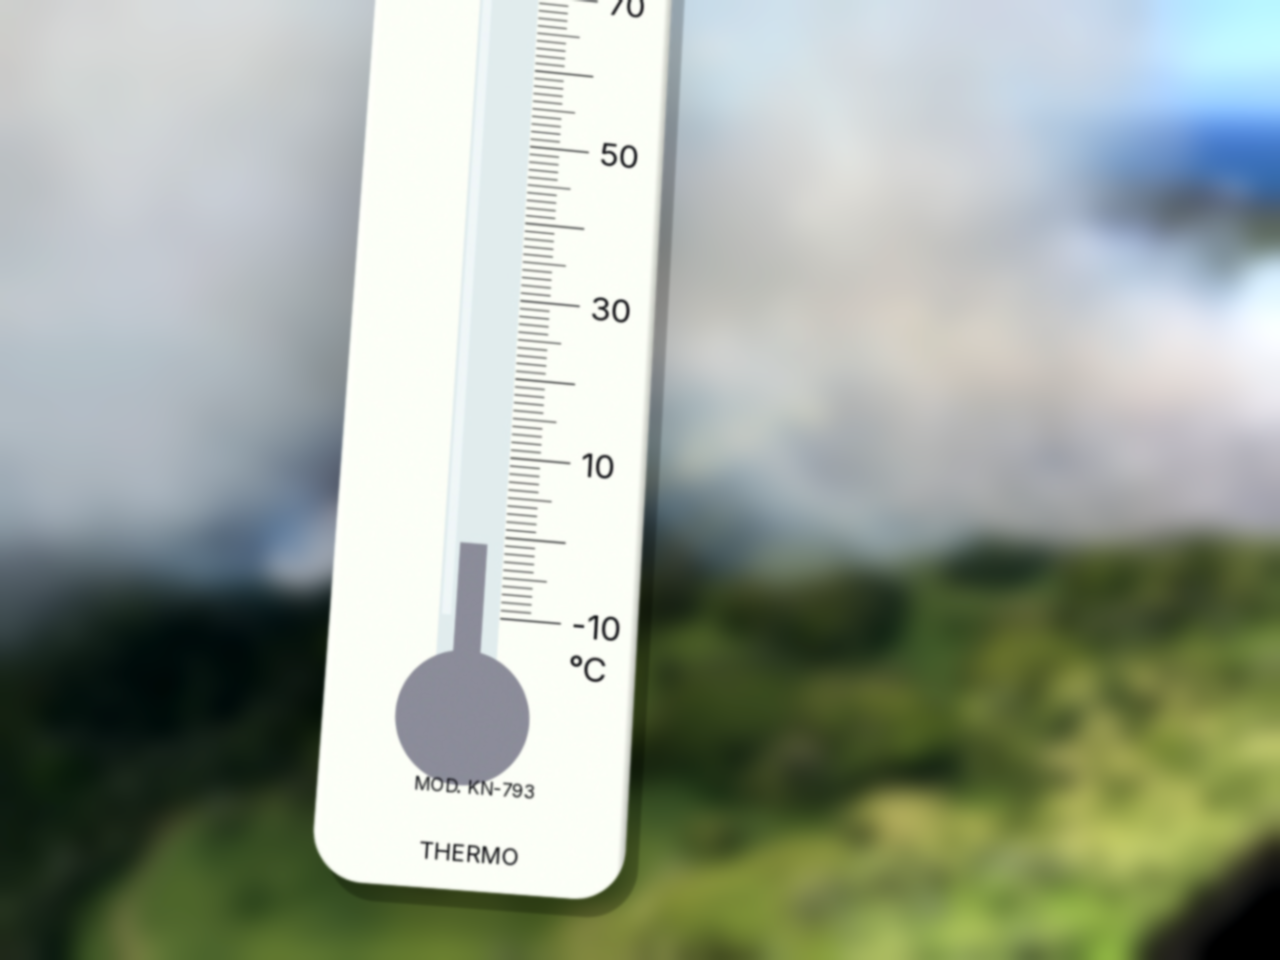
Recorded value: {"value": -1, "unit": "°C"}
